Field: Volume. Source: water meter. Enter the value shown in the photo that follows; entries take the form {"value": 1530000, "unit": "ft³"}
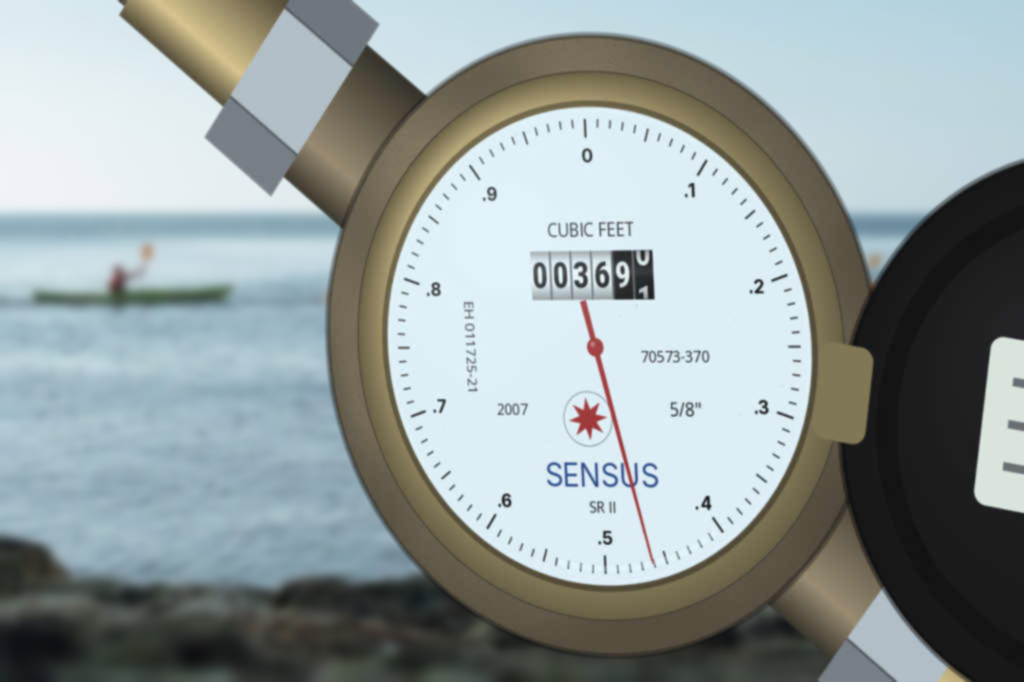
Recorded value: {"value": 3690.46, "unit": "ft³"}
